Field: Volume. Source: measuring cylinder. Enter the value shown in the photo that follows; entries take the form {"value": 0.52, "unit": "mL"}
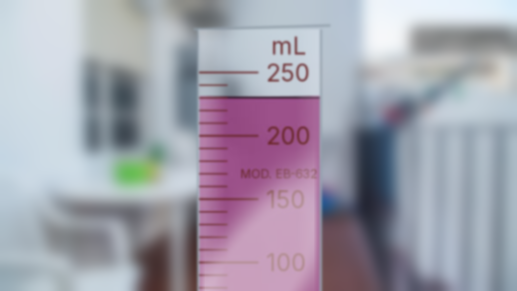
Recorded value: {"value": 230, "unit": "mL"}
